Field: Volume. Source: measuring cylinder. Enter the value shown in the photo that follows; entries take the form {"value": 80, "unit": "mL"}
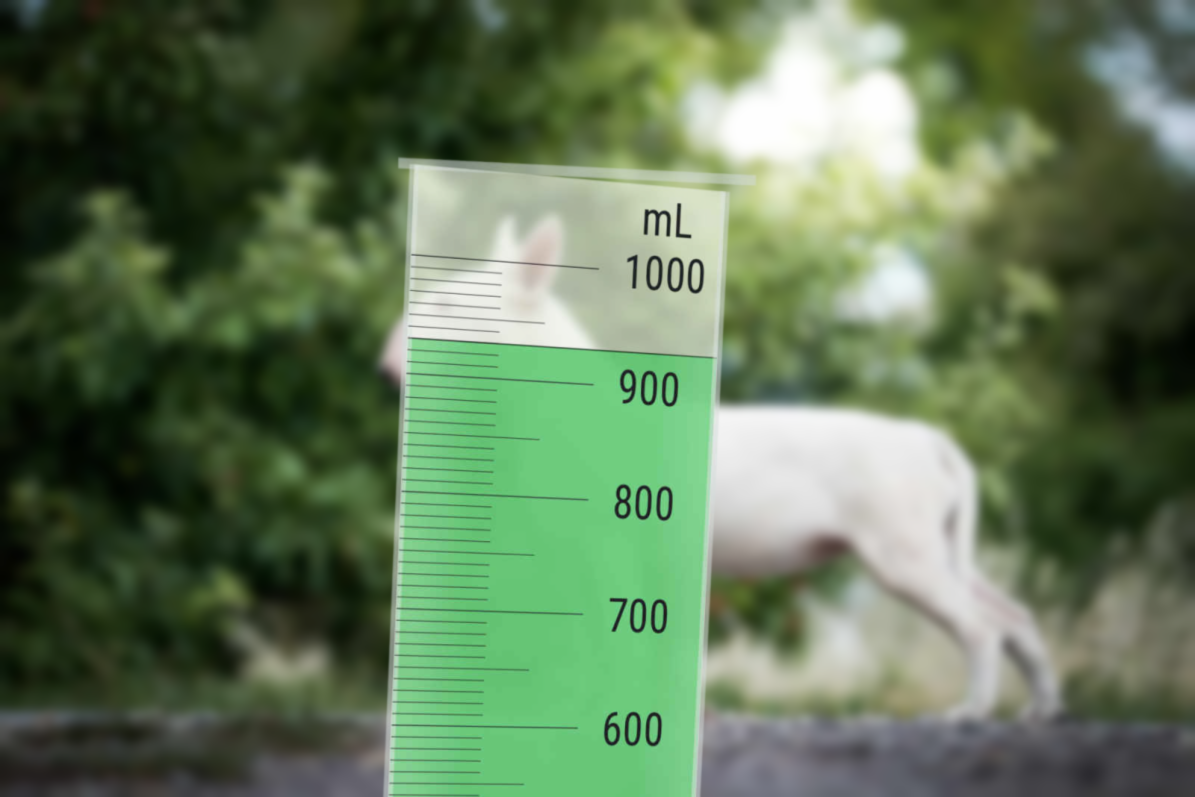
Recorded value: {"value": 930, "unit": "mL"}
